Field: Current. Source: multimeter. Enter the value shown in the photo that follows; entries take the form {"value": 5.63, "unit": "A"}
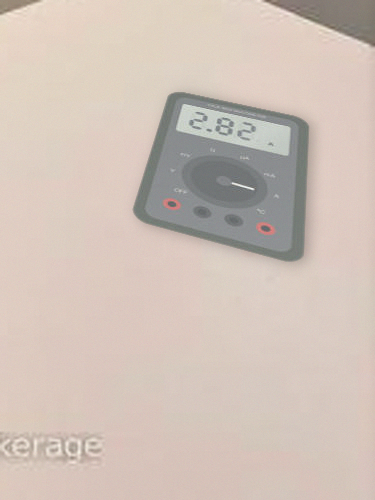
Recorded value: {"value": 2.82, "unit": "A"}
